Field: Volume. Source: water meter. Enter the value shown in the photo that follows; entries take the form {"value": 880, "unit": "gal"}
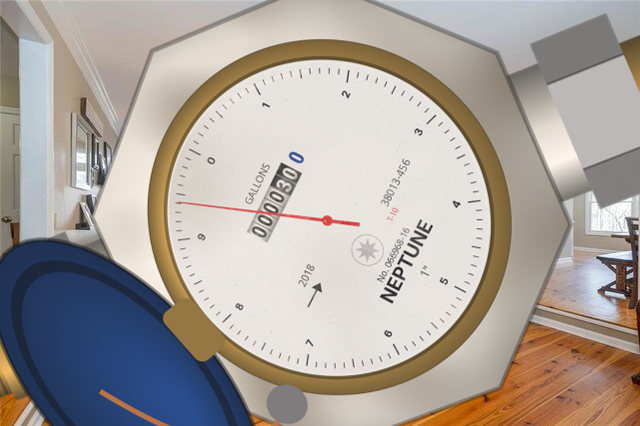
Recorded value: {"value": 299.4, "unit": "gal"}
